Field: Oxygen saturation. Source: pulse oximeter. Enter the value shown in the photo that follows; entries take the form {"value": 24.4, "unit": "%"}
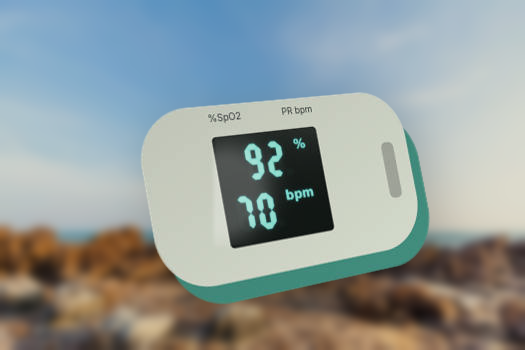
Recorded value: {"value": 92, "unit": "%"}
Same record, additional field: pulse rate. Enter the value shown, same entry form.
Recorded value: {"value": 70, "unit": "bpm"}
